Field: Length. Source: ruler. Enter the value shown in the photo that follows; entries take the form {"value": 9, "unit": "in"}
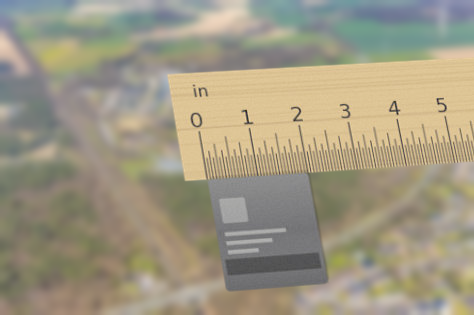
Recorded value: {"value": 2, "unit": "in"}
